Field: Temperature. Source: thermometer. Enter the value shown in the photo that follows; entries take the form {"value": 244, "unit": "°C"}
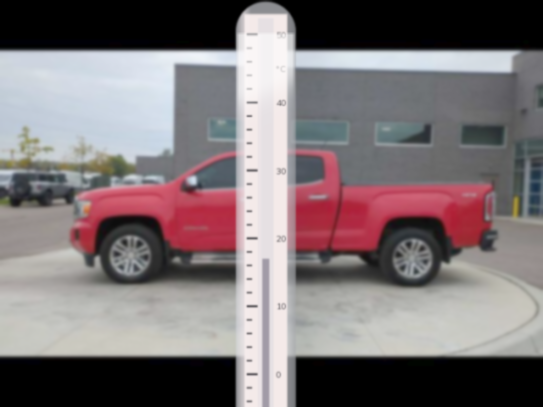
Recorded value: {"value": 17, "unit": "°C"}
